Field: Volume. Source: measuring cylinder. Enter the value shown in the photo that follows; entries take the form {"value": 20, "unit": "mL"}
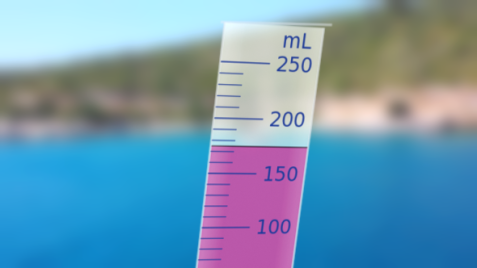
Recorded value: {"value": 175, "unit": "mL"}
